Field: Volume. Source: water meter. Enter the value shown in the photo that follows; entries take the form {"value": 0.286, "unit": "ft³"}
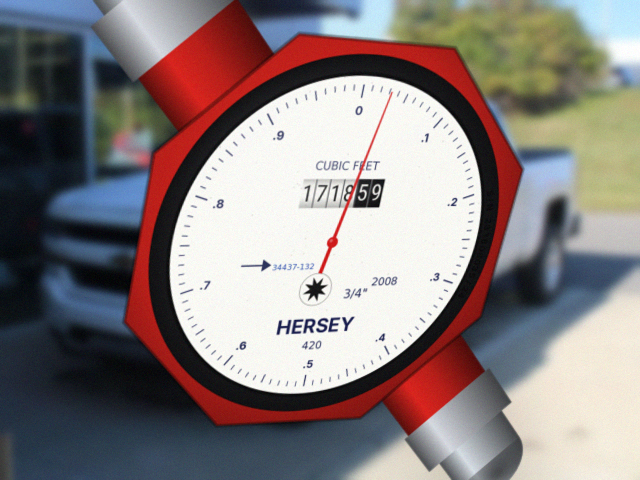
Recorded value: {"value": 171859.03, "unit": "ft³"}
